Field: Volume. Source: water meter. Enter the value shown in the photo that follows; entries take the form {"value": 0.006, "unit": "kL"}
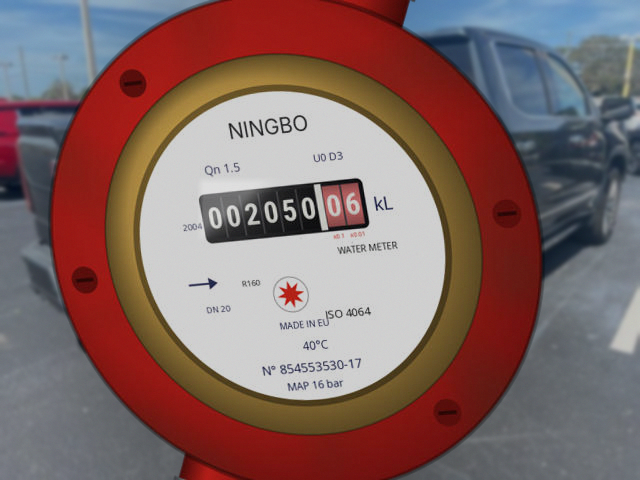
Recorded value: {"value": 2050.06, "unit": "kL"}
